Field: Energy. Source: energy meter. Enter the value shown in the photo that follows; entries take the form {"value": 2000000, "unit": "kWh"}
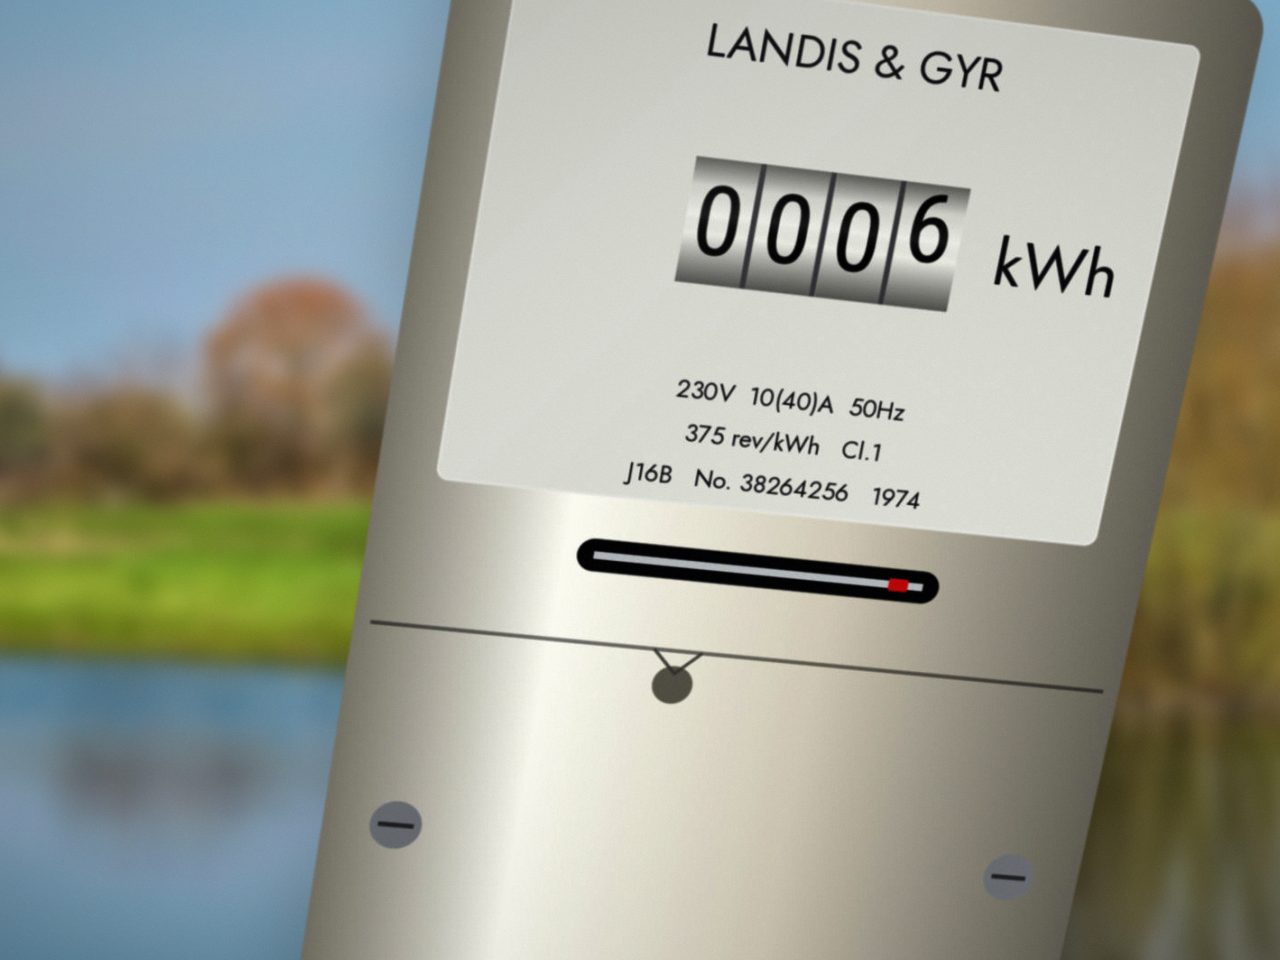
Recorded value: {"value": 6, "unit": "kWh"}
